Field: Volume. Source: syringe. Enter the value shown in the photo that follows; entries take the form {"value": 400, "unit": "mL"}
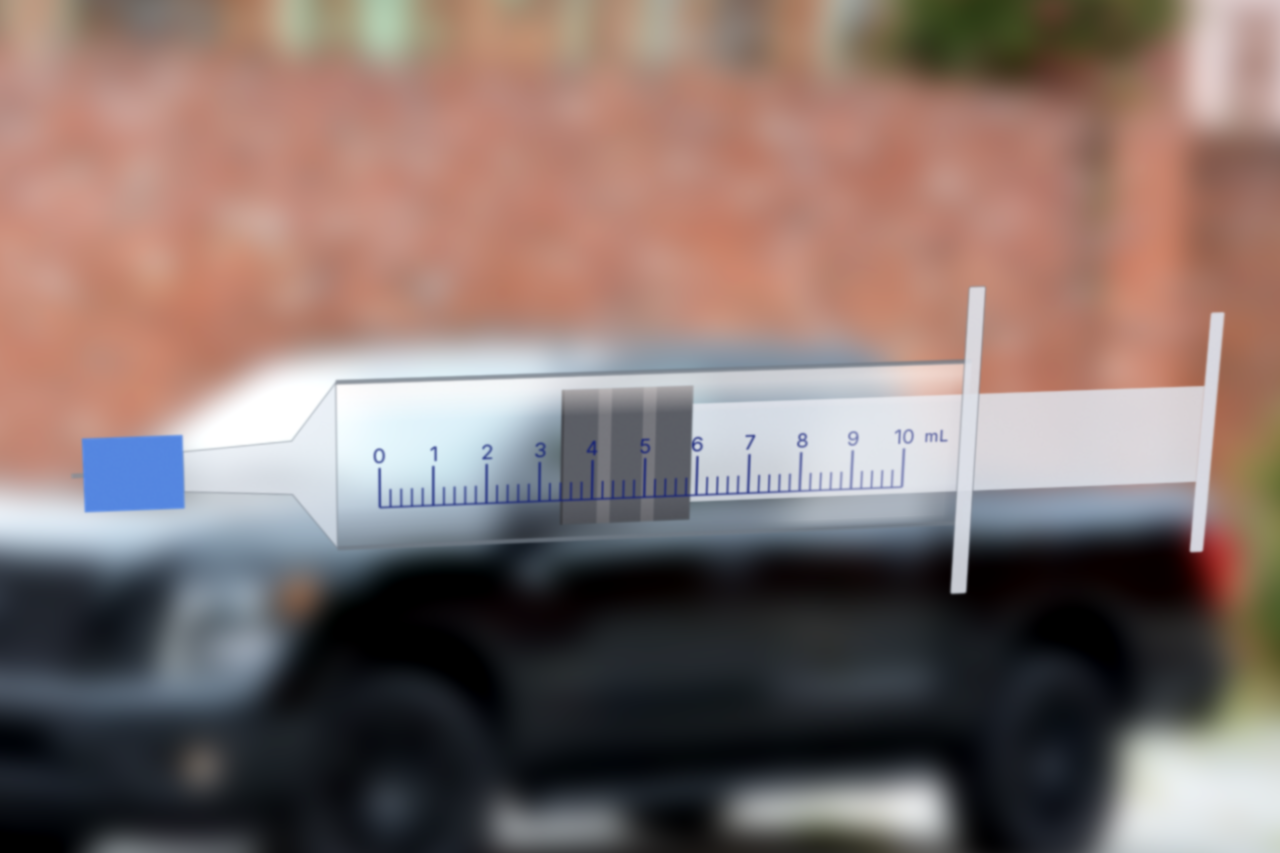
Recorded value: {"value": 3.4, "unit": "mL"}
